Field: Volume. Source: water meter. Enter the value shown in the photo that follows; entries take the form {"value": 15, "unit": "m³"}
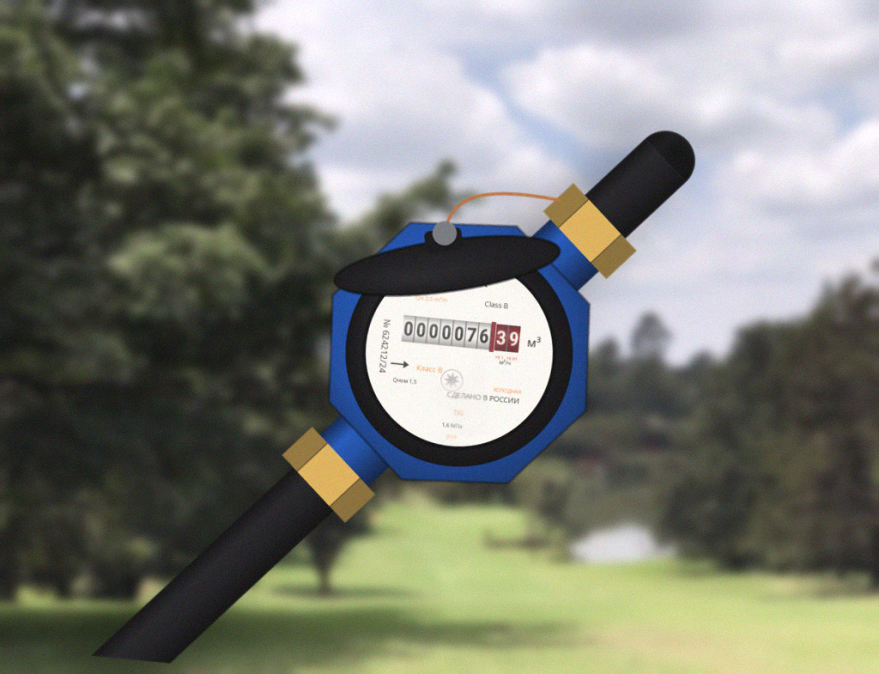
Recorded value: {"value": 76.39, "unit": "m³"}
